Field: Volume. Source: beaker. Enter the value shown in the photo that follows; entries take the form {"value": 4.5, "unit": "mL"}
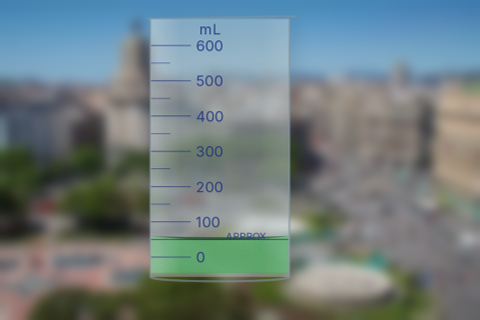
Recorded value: {"value": 50, "unit": "mL"}
